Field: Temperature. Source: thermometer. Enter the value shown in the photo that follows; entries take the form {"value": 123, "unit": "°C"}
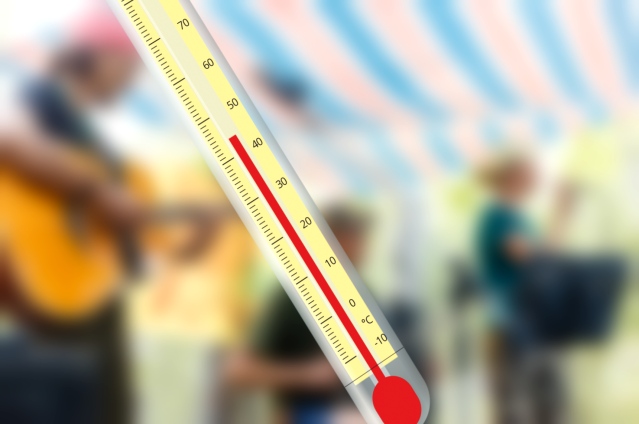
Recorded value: {"value": 44, "unit": "°C"}
